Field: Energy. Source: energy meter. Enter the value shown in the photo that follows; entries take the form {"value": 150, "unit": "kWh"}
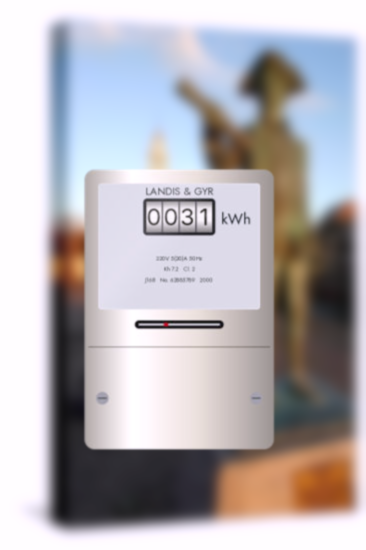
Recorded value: {"value": 31, "unit": "kWh"}
